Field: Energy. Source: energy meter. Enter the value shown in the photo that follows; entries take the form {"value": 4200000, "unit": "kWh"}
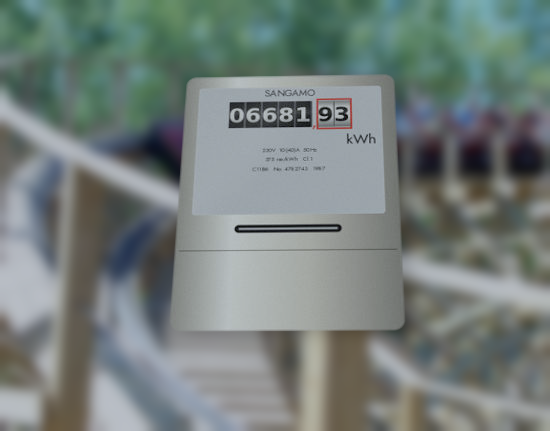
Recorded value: {"value": 6681.93, "unit": "kWh"}
